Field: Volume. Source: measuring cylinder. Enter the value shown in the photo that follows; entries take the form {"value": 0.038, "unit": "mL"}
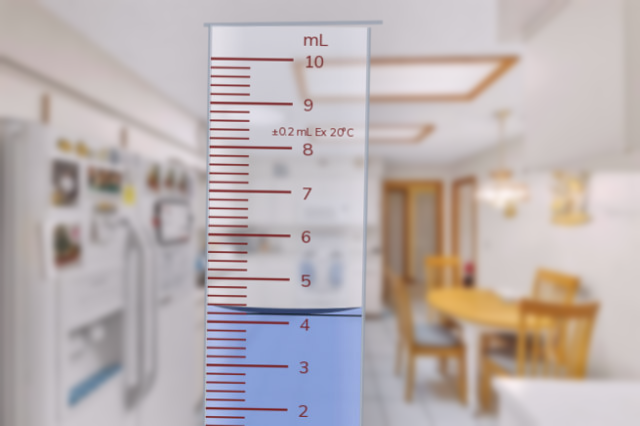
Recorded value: {"value": 4.2, "unit": "mL"}
